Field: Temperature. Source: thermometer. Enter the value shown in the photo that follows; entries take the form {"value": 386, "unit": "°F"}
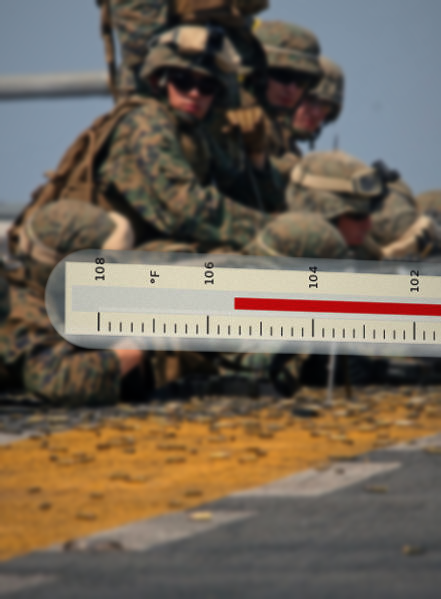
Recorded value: {"value": 105.5, "unit": "°F"}
